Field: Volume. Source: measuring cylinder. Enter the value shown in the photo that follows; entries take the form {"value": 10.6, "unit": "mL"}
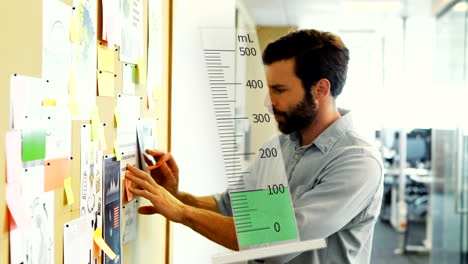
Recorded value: {"value": 100, "unit": "mL"}
